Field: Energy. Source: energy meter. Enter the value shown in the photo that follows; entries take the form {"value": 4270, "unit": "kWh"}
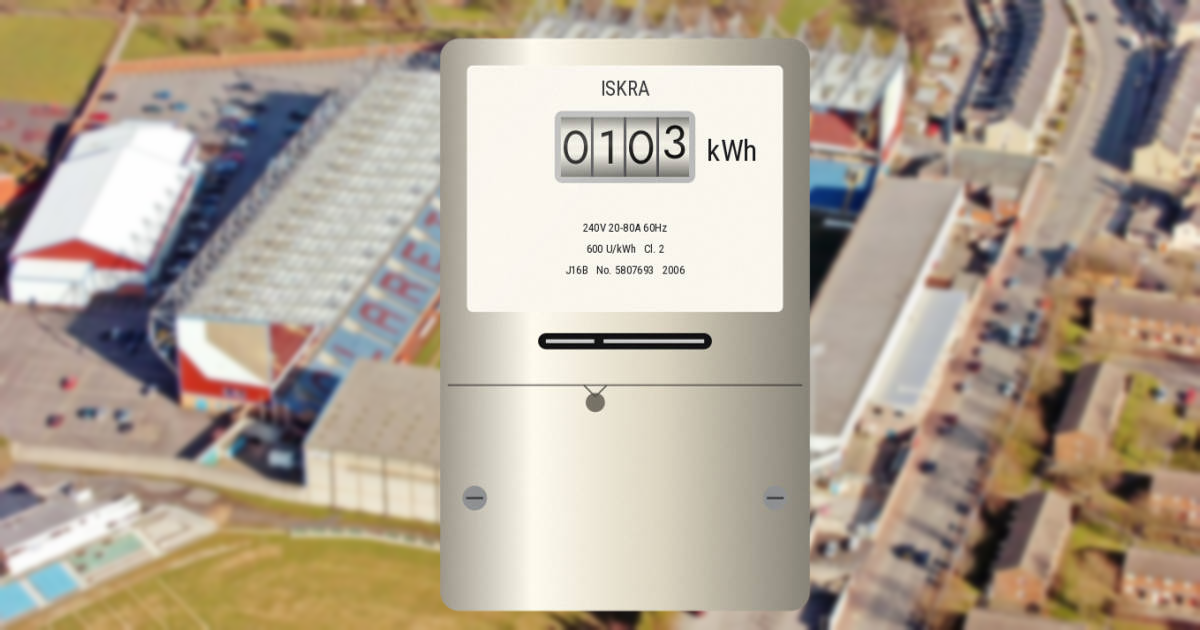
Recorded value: {"value": 103, "unit": "kWh"}
